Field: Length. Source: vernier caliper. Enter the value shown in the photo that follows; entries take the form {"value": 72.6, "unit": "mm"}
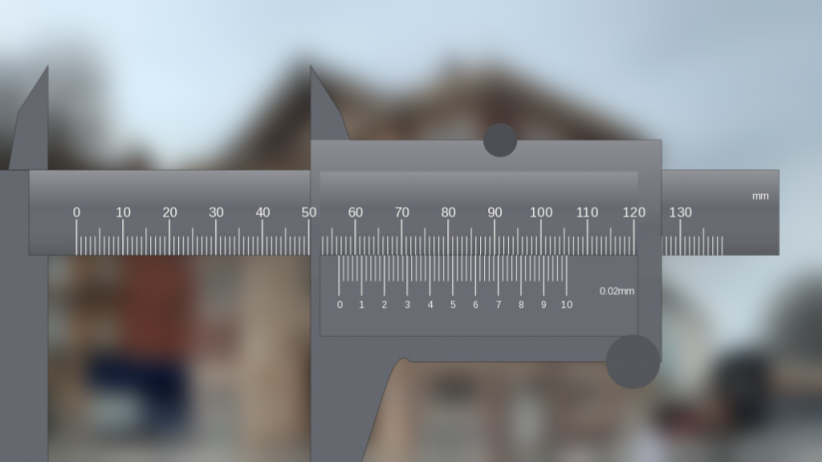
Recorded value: {"value": 56.5, "unit": "mm"}
